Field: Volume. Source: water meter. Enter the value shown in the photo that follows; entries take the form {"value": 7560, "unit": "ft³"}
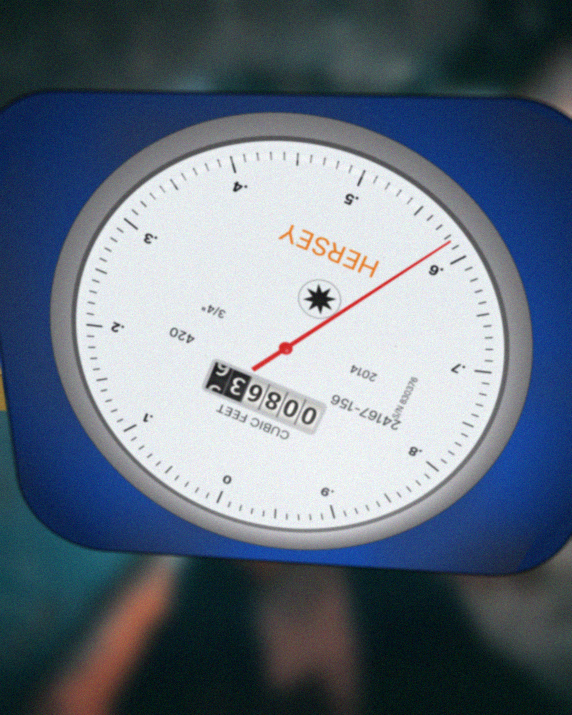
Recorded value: {"value": 8635.58, "unit": "ft³"}
